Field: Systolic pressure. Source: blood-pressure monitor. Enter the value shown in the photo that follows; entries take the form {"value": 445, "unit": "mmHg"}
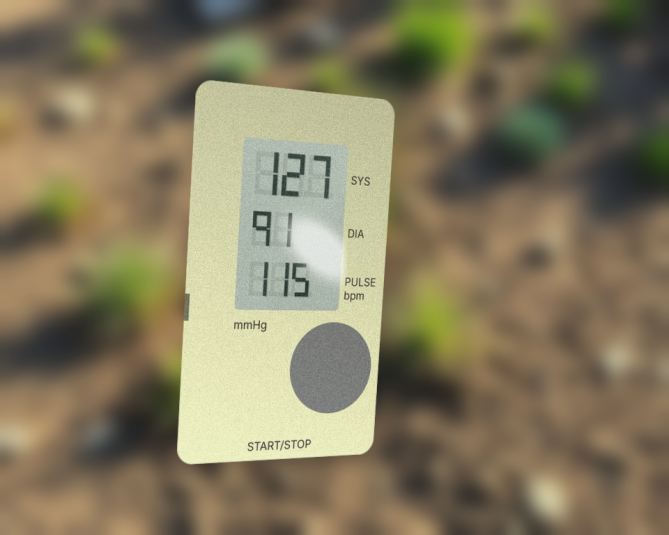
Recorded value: {"value": 127, "unit": "mmHg"}
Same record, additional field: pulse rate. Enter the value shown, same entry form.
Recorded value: {"value": 115, "unit": "bpm"}
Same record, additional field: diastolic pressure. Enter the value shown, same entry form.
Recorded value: {"value": 91, "unit": "mmHg"}
